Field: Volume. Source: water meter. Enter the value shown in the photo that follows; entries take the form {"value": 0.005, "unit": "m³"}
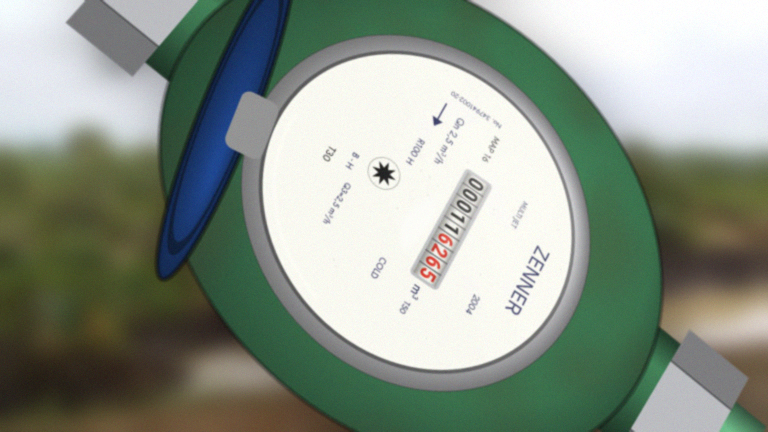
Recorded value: {"value": 11.6265, "unit": "m³"}
